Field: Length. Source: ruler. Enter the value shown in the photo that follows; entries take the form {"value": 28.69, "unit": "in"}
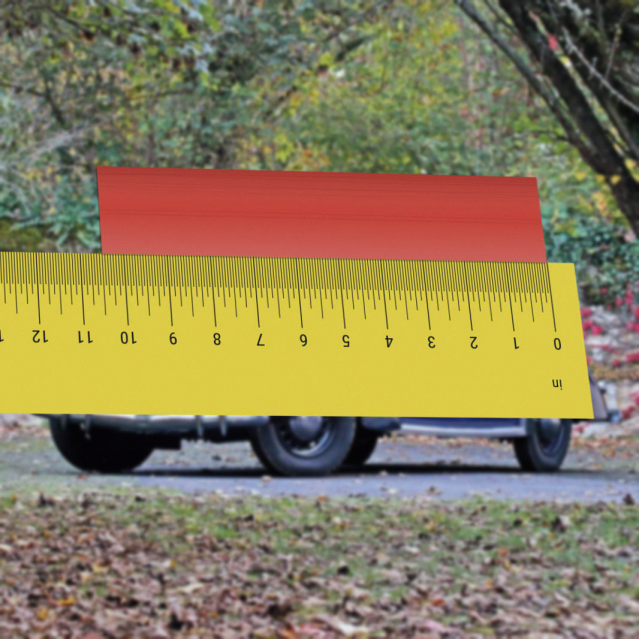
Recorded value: {"value": 10.5, "unit": "in"}
